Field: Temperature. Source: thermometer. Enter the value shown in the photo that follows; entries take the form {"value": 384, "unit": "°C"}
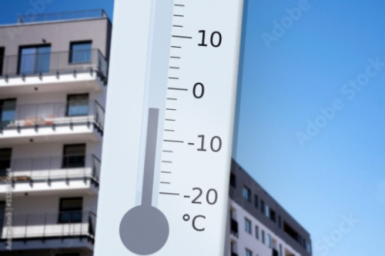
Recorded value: {"value": -4, "unit": "°C"}
